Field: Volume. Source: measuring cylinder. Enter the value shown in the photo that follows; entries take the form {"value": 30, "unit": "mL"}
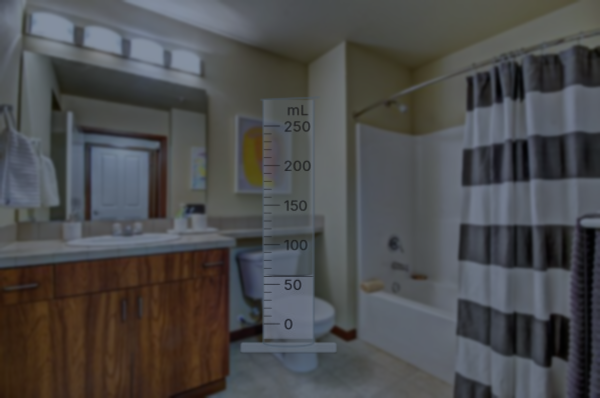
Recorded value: {"value": 60, "unit": "mL"}
